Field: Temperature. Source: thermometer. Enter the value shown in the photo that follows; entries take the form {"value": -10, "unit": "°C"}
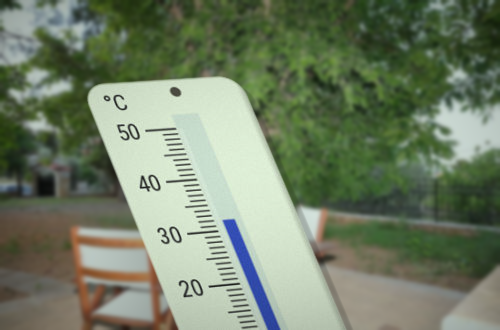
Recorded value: {"value": 32, "unit": "°C"}
